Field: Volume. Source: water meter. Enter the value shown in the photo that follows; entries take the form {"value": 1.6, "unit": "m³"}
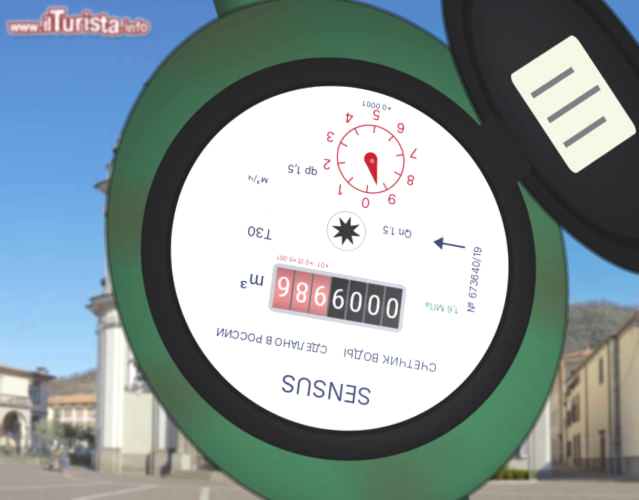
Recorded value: {"value": 9.9859, "unit": "m³"}
